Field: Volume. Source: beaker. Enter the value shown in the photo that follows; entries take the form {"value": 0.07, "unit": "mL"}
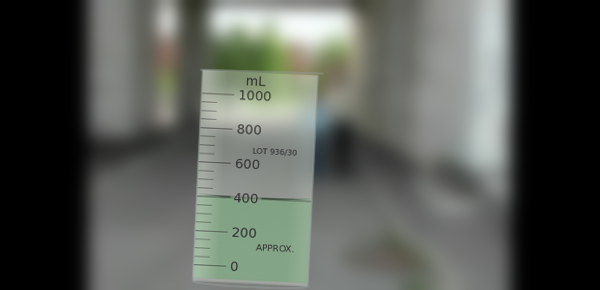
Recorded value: {"value": 400, "unit": "mL"}
